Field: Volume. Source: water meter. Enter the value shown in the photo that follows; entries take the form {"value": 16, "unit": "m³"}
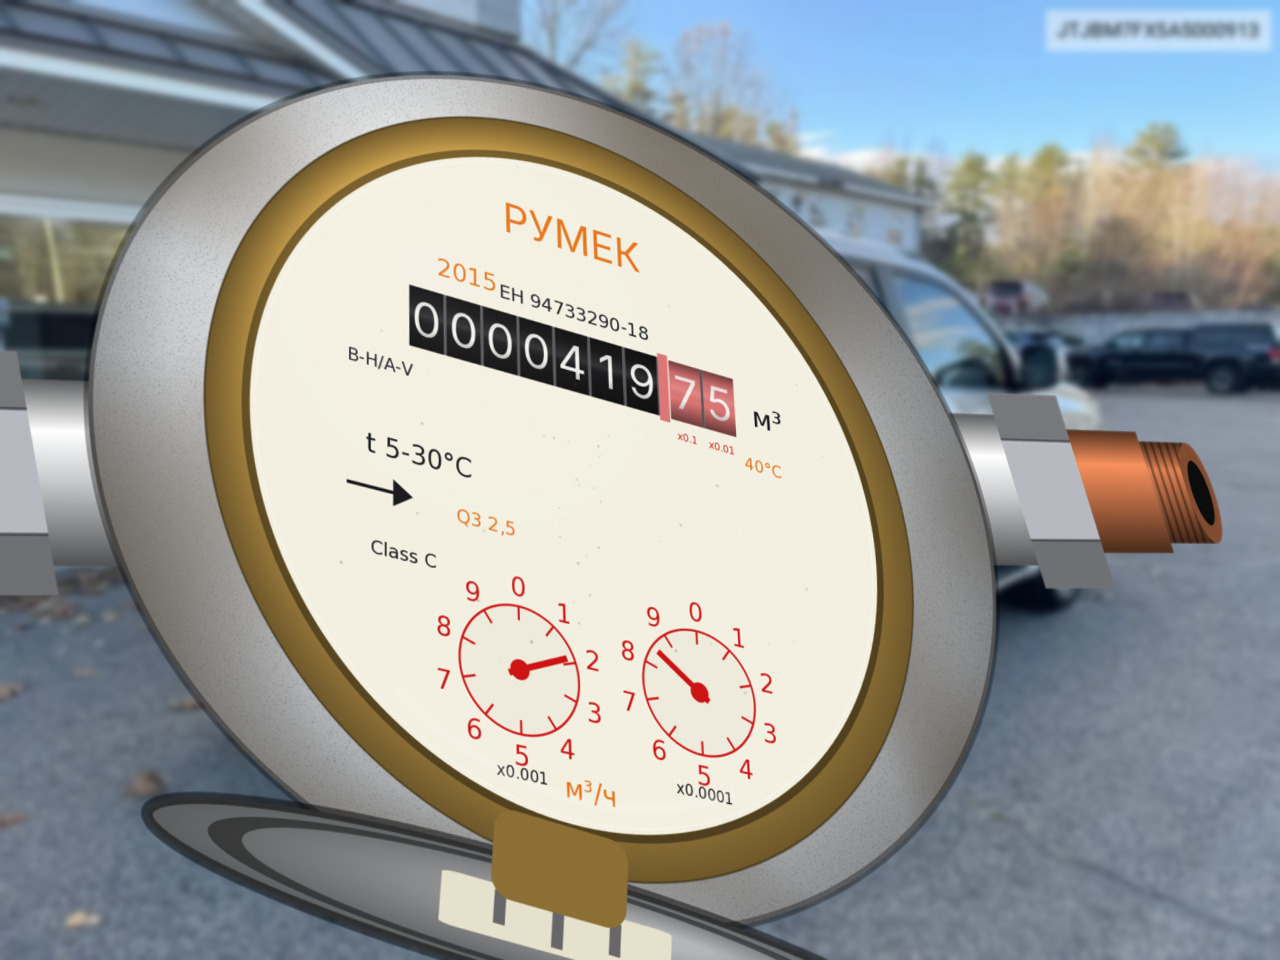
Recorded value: {"value": 419.7518, "unit": "m³"}
